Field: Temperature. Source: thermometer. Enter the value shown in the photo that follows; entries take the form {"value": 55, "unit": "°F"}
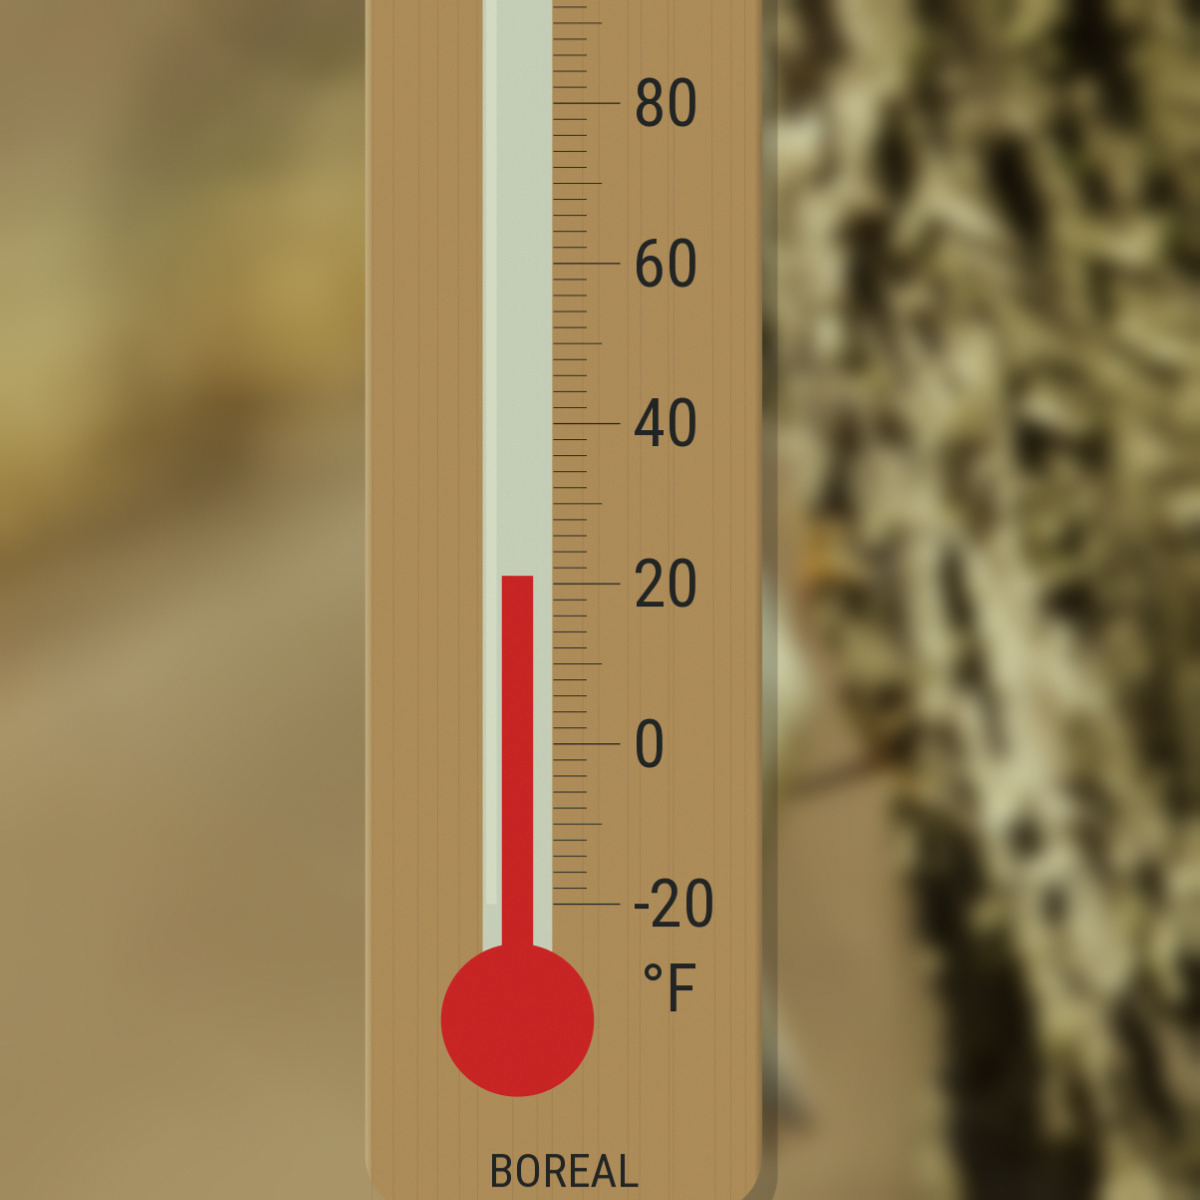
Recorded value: {"value": 21, "unit": "°F"}
